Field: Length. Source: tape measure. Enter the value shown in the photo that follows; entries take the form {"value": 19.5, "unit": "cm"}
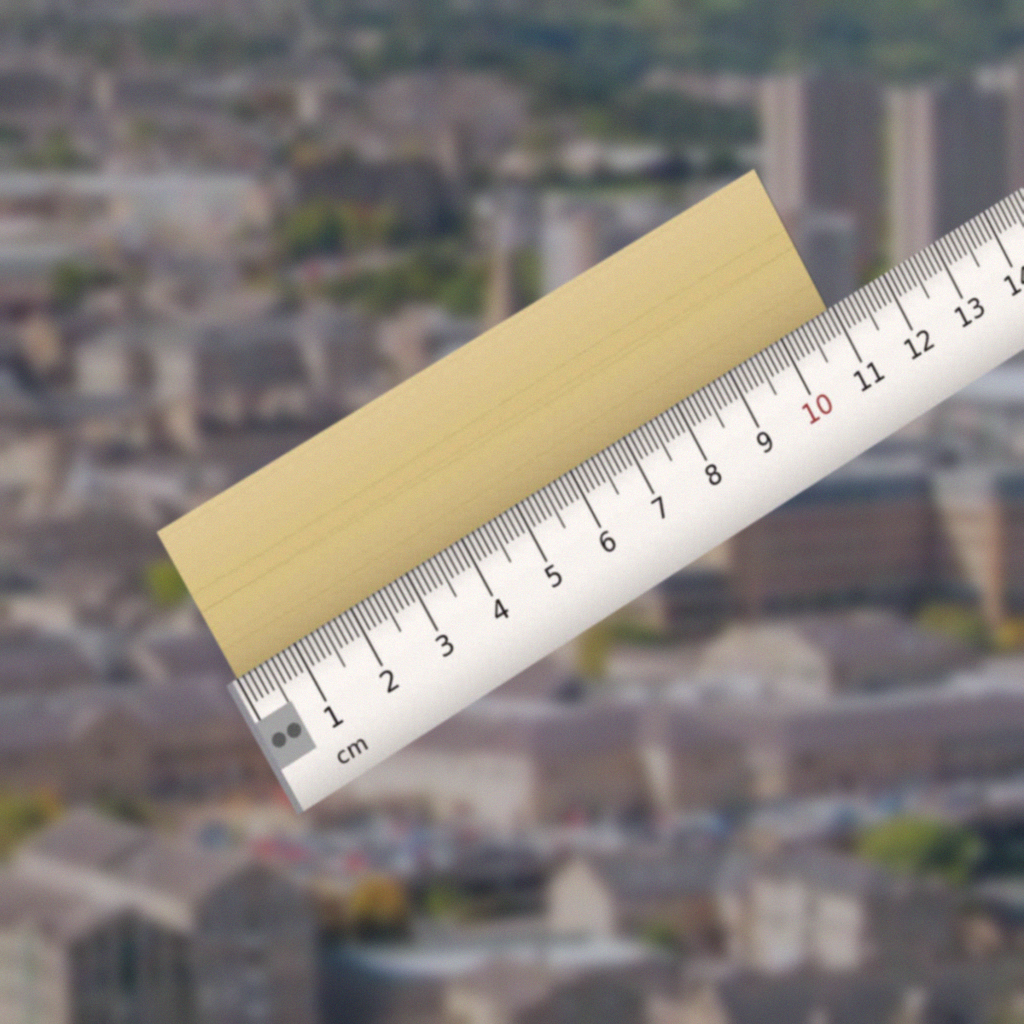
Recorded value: {"value": 10.9, "unit": "cm"}
